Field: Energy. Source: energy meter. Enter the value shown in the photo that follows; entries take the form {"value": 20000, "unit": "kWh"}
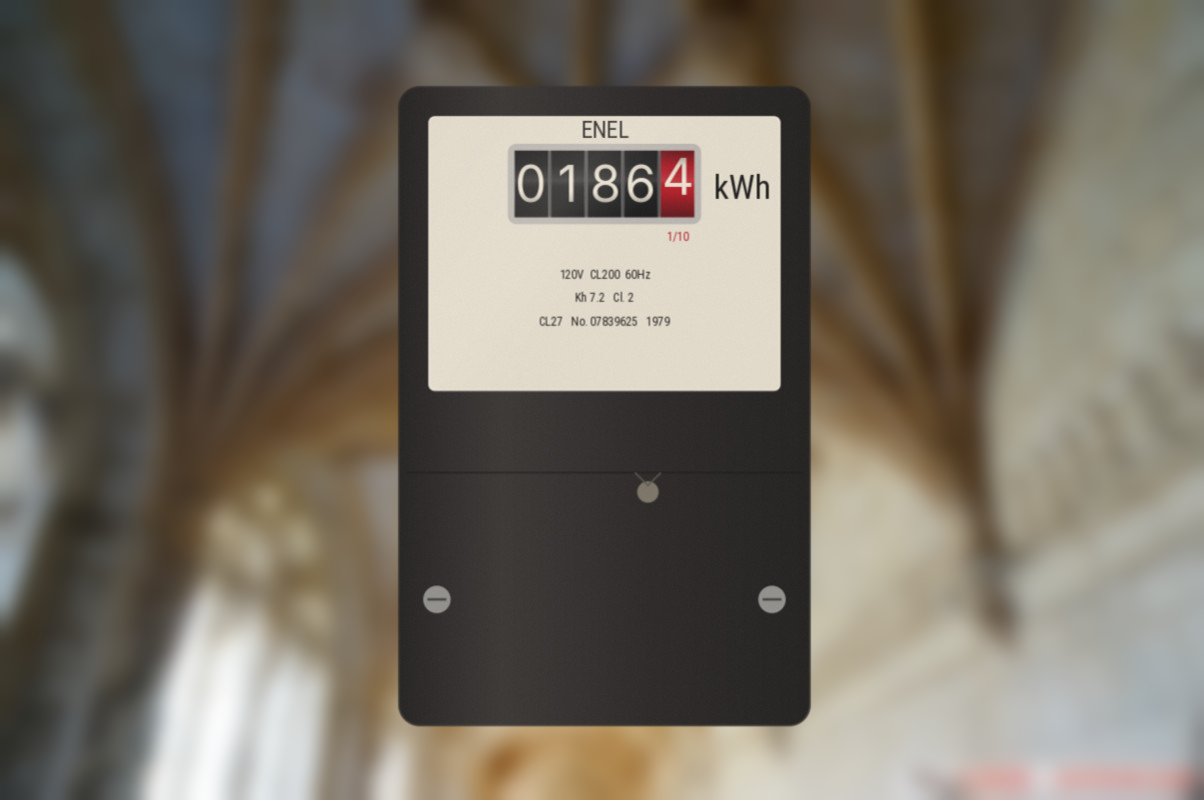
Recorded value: {"value": 186.4, "unit": "kWh"}
